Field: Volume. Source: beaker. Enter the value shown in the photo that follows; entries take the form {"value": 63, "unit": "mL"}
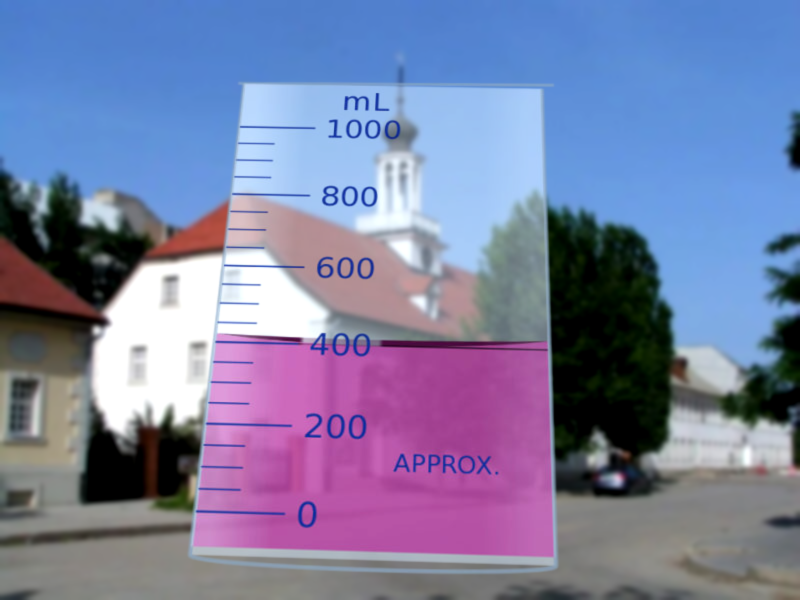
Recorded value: {"value": 400, "unit": "mL"}
